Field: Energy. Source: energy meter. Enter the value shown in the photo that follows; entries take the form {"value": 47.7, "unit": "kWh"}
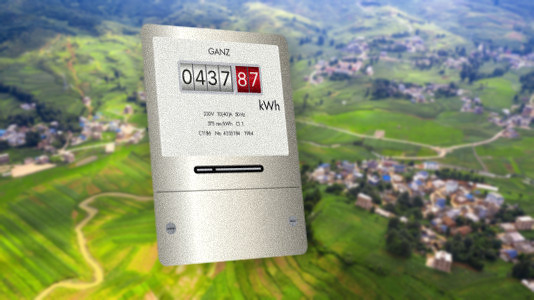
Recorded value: {"value": 437.87, "unit": "kWh"}
